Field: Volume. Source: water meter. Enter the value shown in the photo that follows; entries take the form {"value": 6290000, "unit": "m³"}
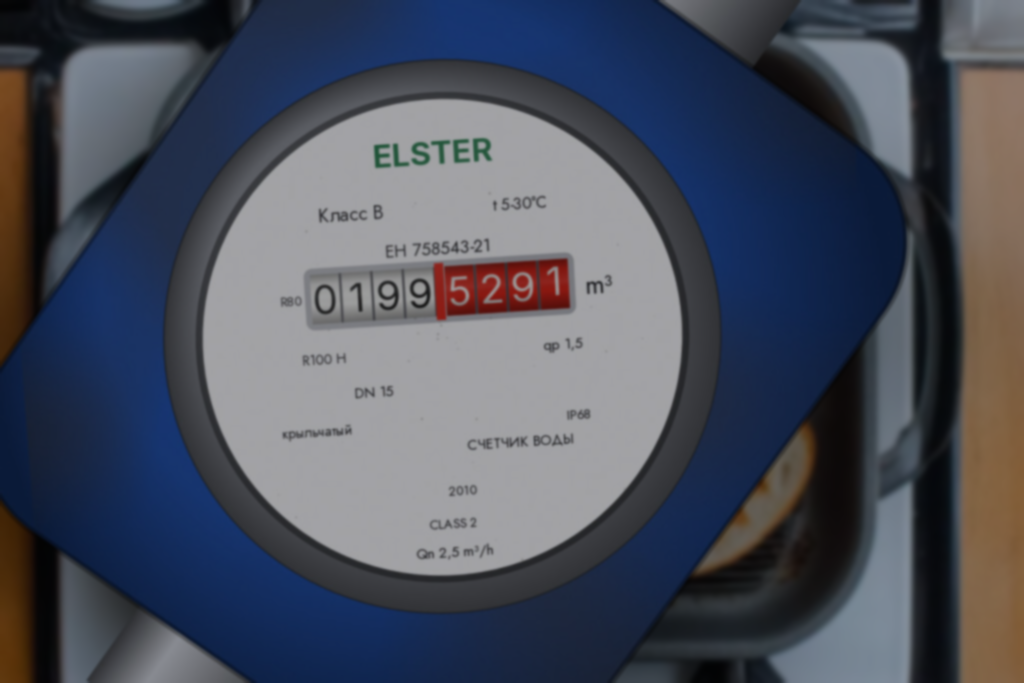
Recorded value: {"value": 199.5291, "unit": "m³"}
